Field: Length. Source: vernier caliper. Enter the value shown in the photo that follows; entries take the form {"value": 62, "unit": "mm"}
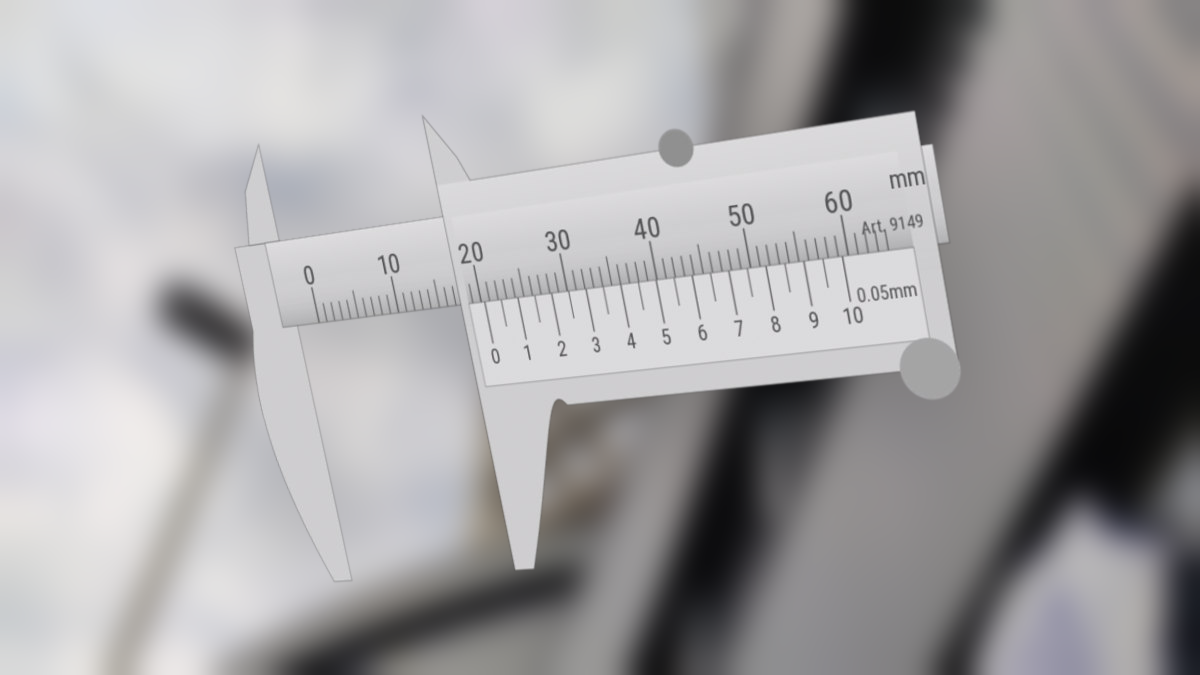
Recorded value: {"value": 20.4, "unit": "mm"}
